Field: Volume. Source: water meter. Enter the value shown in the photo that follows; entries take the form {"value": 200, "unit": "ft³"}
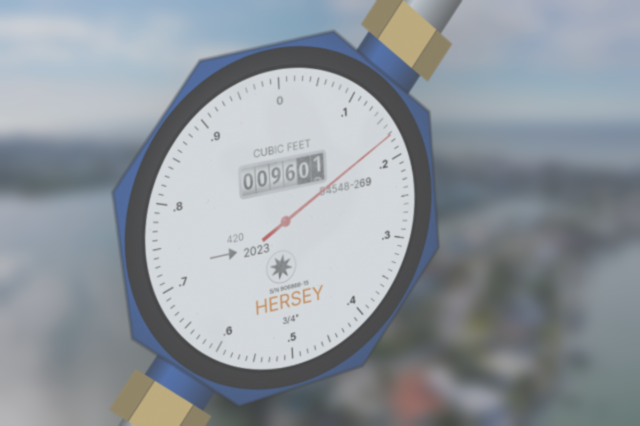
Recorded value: {"value": 9601.17, "unit": "ft³"}
